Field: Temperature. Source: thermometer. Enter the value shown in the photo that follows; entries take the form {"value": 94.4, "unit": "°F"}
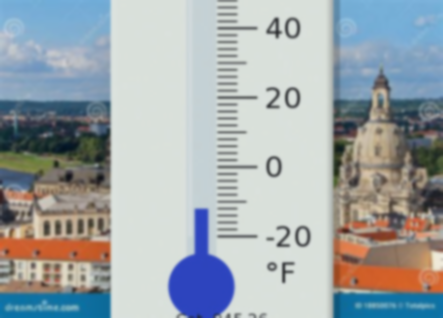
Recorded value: {"value": -12, "unit": "°F"}
